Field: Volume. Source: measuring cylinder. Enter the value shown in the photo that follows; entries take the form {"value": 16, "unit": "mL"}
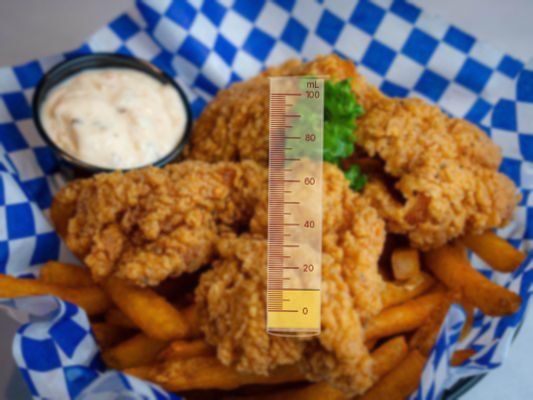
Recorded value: {"value": 10, "unit": "mL"}
